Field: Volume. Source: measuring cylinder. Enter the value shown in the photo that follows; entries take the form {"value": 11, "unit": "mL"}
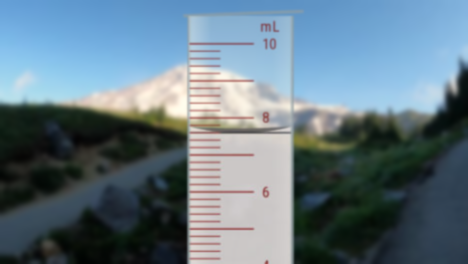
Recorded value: {"value": 7.6, "unit": "mL"}
